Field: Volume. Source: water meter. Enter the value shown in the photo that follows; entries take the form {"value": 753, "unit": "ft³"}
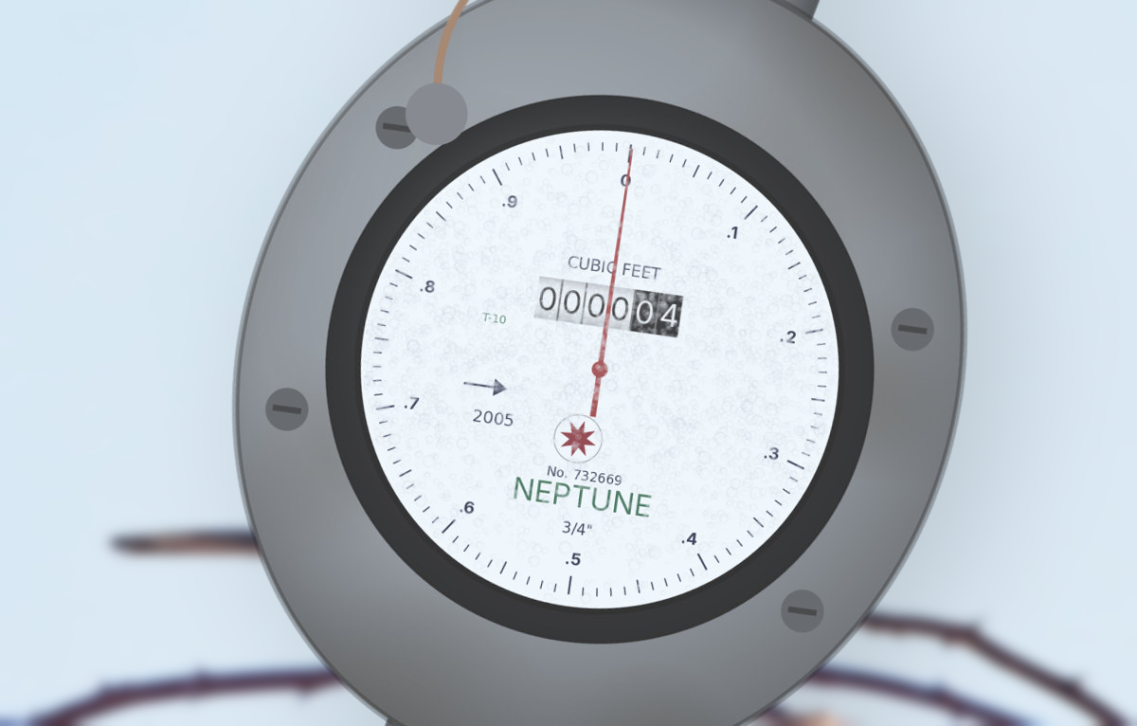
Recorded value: {"value": 4.00, "unit": "ft³"}
